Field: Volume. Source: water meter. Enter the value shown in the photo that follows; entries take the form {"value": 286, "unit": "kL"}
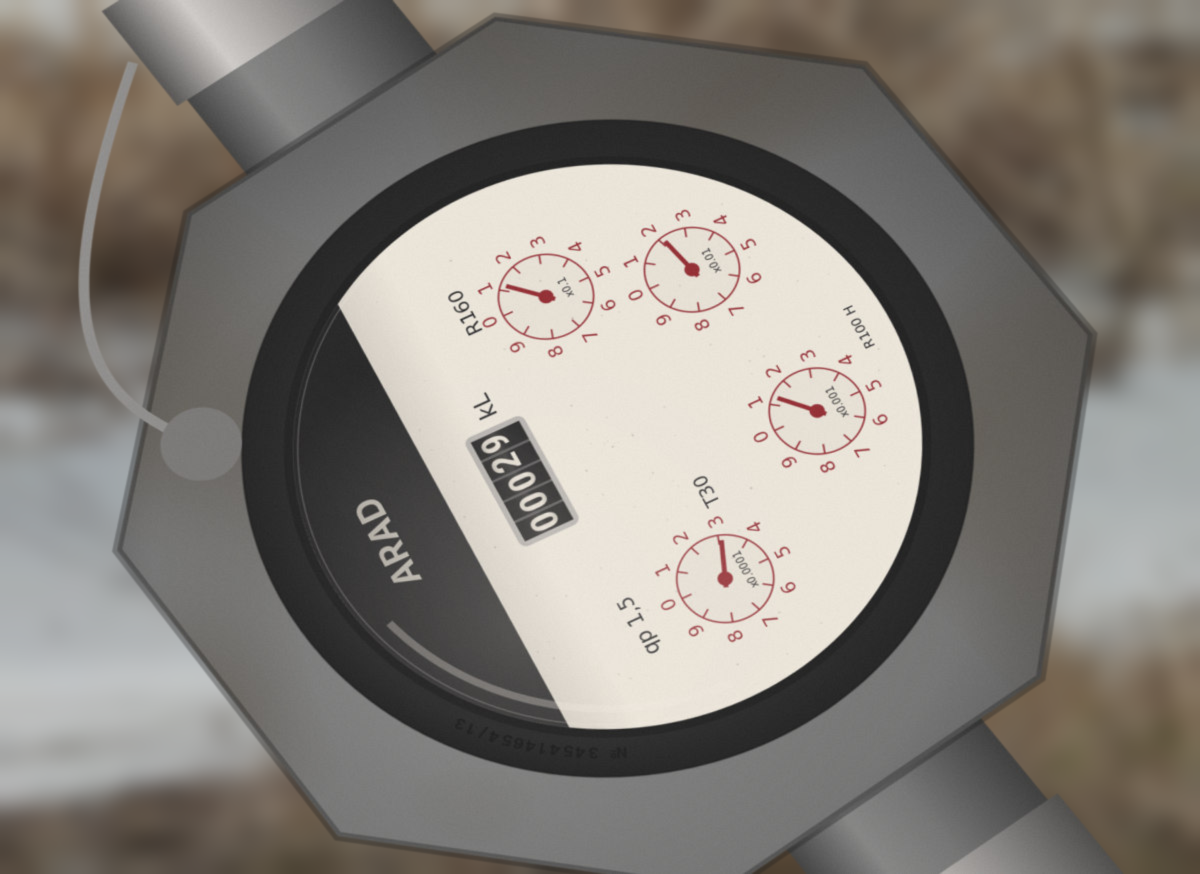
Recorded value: {"value": 29.1213, "unit": "kL"}
